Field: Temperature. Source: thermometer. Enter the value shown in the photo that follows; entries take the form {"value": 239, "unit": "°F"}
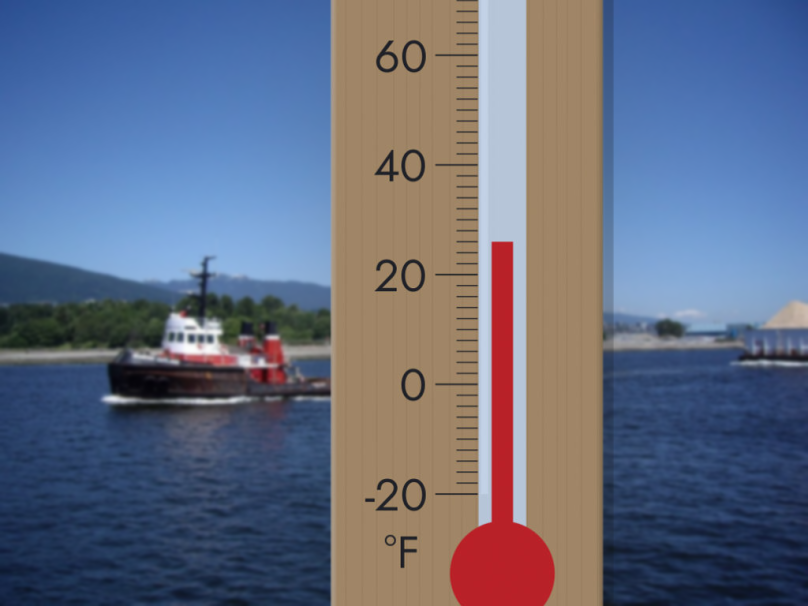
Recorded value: {"value": 26, "unit": "°F"}
